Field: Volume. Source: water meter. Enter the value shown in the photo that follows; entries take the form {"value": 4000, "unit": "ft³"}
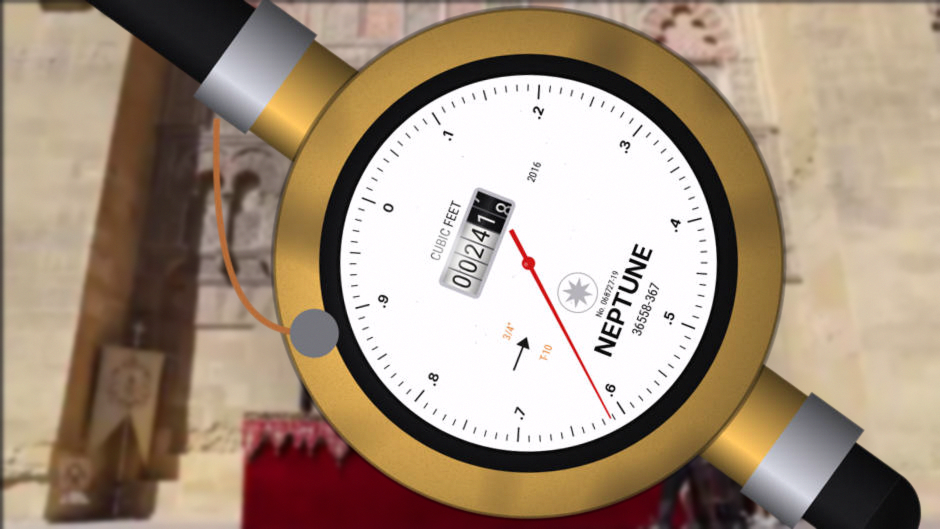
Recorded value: {"value": 2417.61, "unit": "ft³"}
